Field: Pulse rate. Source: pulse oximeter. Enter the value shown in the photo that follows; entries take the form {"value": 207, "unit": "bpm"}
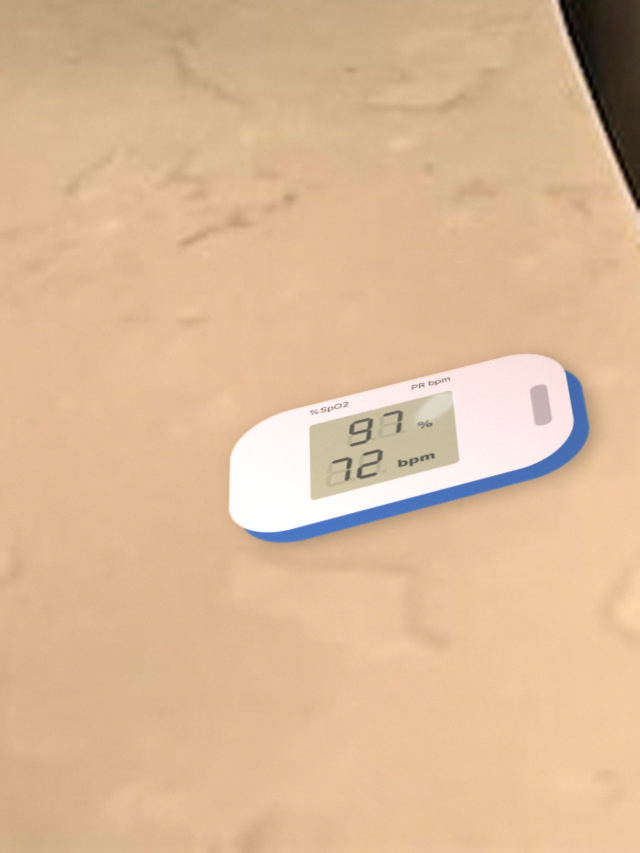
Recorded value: {"value": 72, "unit": "bpm"}
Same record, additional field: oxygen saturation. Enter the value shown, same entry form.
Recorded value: {"value": 97, "unit": "%"}
